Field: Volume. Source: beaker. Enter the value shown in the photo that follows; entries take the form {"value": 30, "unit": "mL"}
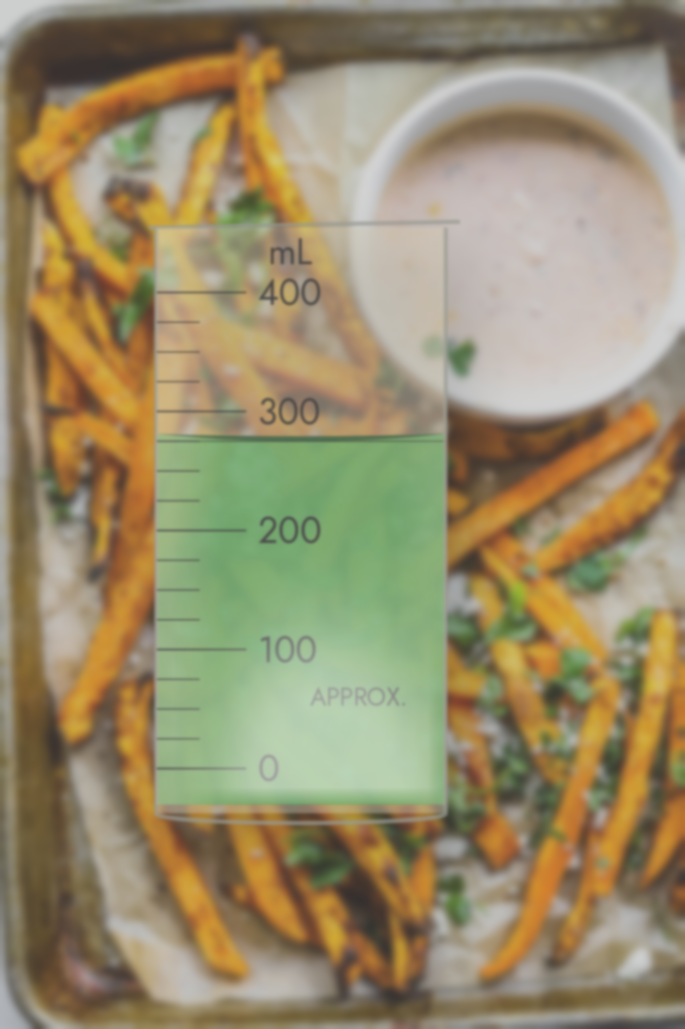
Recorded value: {"value": 275, "unit": "mL"}
